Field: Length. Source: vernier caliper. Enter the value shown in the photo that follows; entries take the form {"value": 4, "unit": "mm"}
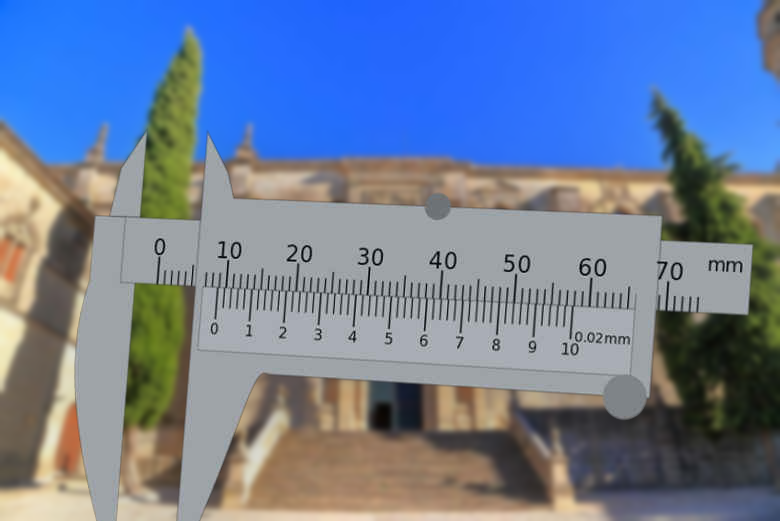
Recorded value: {"value": 8.8, "unit": "mm"}
